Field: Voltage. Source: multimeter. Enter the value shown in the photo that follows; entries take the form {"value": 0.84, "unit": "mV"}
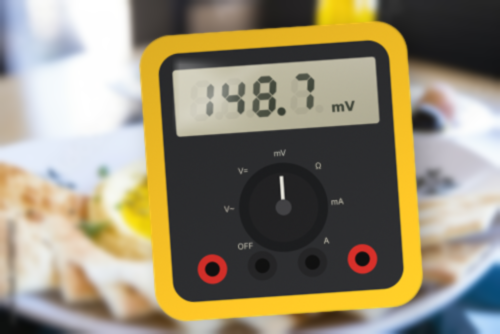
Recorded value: {"value": 148.7, "unit": "mV"}
